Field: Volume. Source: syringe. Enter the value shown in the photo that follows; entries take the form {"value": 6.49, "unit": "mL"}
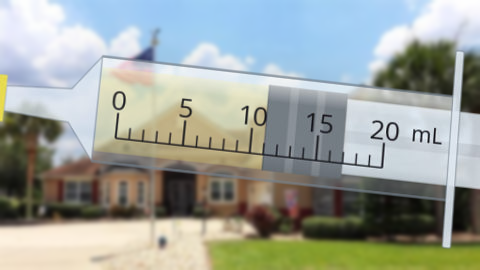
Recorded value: {"value": 11, "unit": "mL"}
